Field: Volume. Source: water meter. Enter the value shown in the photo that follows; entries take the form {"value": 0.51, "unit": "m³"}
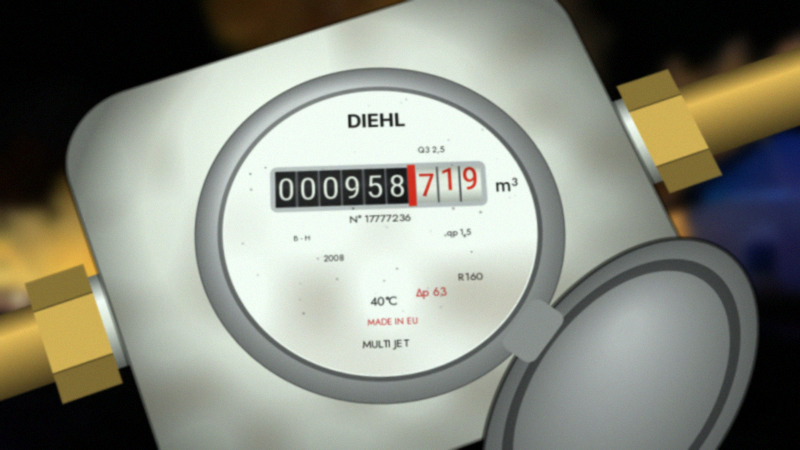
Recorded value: {"value": 958.719, "unit": "m³"}
